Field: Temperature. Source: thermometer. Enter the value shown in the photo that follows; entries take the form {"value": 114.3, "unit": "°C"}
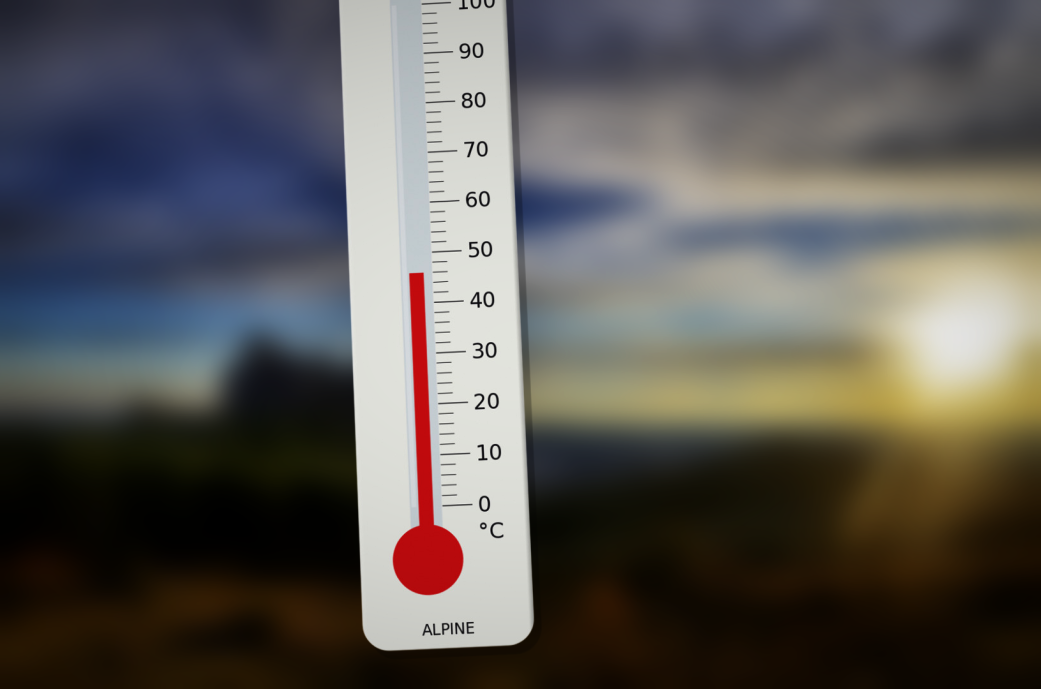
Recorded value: {"value": 46, "unit": "°C"}
